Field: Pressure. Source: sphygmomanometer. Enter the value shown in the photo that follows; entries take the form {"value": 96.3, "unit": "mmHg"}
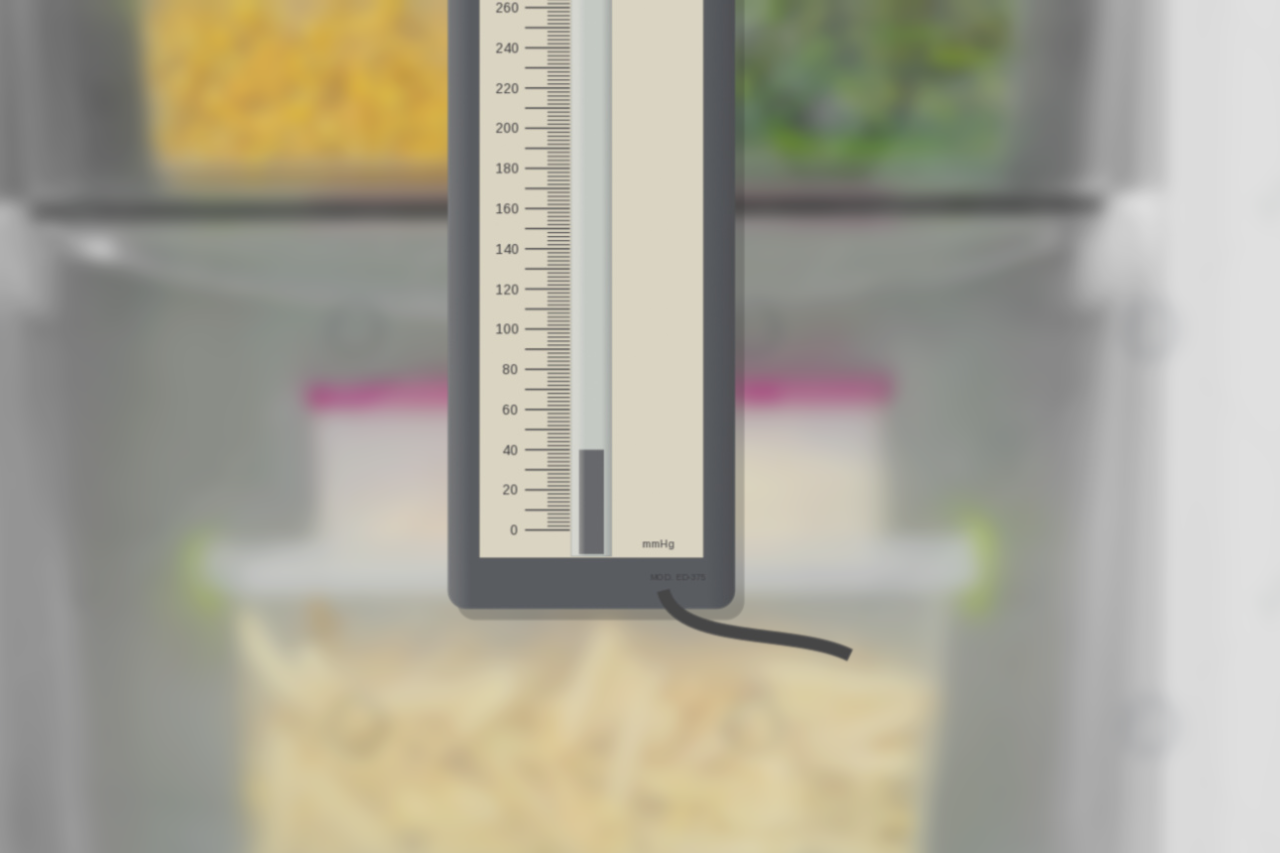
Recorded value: {"value": 40, "unit": "mmHg"}
